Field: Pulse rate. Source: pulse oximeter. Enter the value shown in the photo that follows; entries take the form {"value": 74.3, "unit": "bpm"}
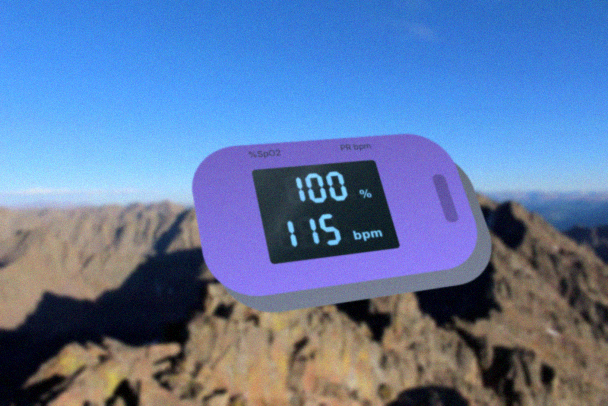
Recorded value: {"value": 115, "unit": "bpm"}
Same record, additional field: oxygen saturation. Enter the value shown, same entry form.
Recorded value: {"value": 100, "unit": "%"}
